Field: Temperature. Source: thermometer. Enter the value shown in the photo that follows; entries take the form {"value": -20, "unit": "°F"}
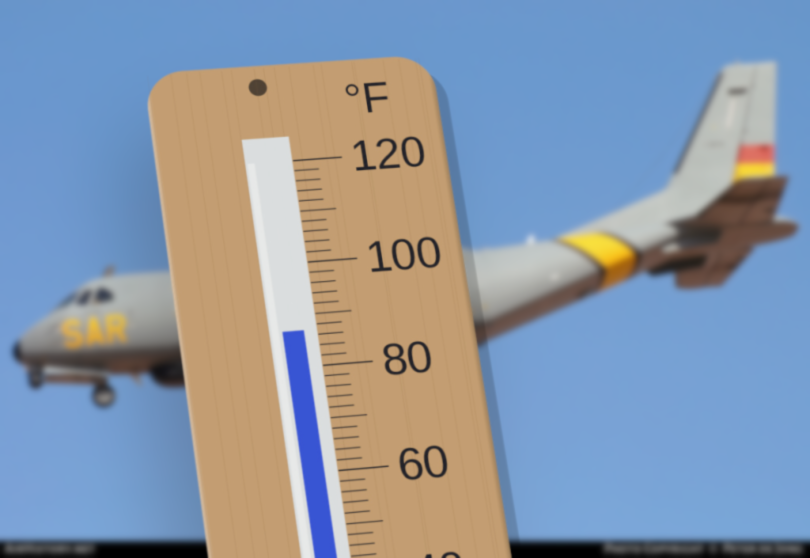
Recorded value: {"value": 87, "unit": "°F"}
